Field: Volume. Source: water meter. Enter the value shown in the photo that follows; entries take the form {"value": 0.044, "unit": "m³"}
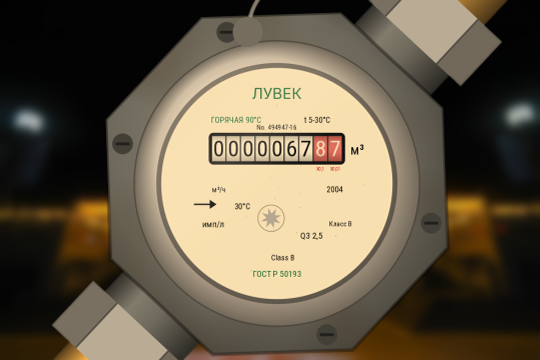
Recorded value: {"value": 67.87, "unit": "m³"}
